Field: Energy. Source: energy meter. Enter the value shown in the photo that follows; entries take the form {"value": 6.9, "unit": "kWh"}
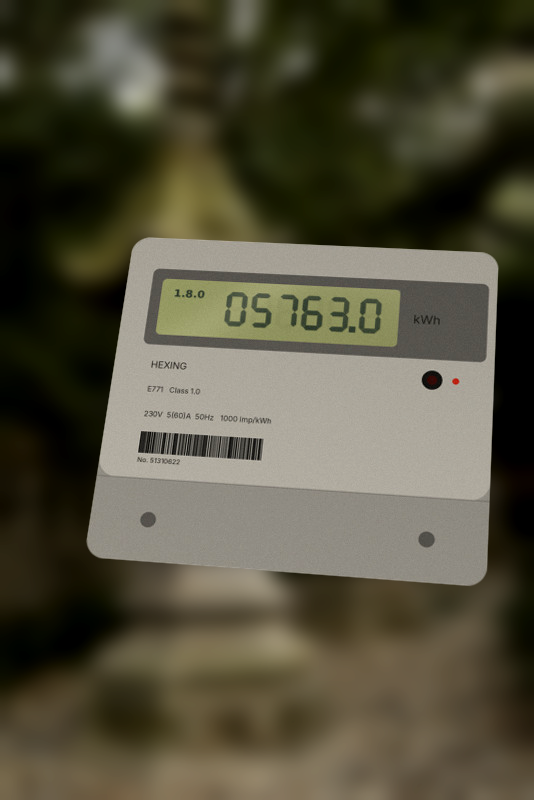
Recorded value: {"value": 5763.0, "unit": "kWh"}
